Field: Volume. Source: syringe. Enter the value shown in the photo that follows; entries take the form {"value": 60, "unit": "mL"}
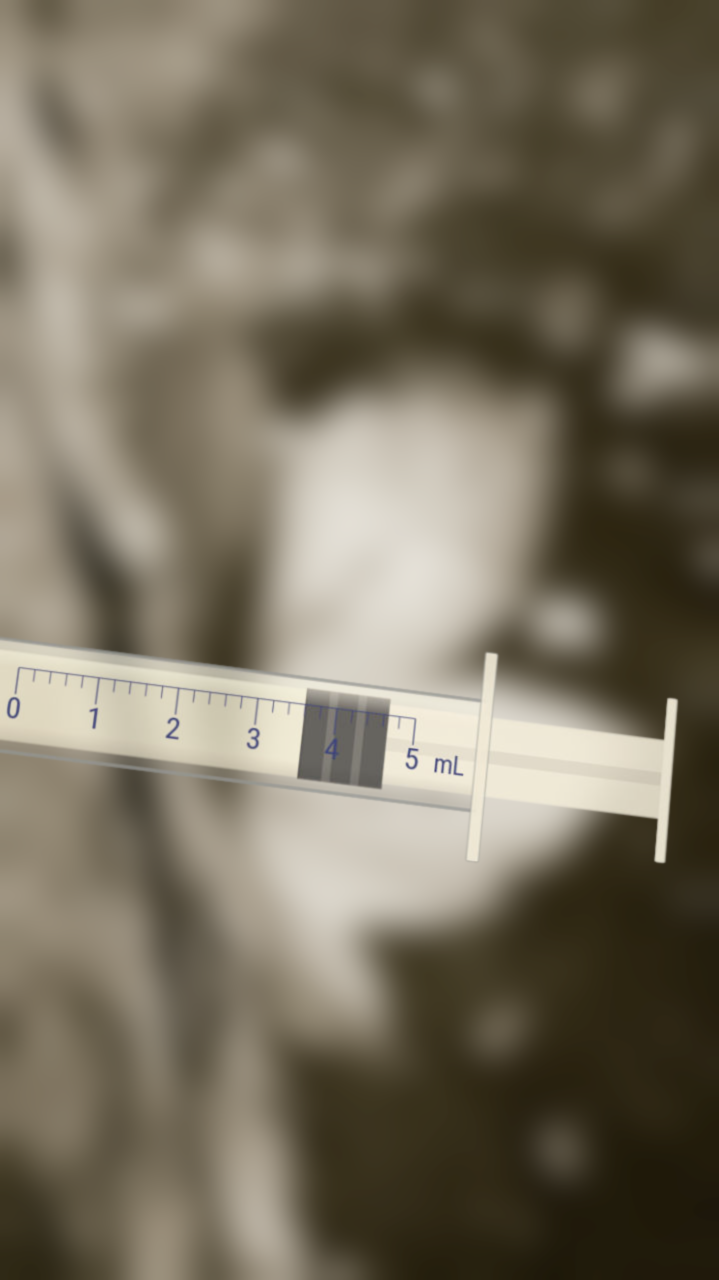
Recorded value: {"value": 3.6, "unit": "mL"}
